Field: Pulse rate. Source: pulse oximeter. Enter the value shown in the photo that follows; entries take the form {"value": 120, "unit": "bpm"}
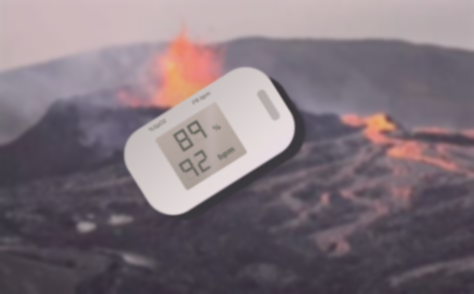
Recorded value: {"value": 92, "unit": "bpm"}
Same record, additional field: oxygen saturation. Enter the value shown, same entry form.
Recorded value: {"value": 89, "unit": "%"}
